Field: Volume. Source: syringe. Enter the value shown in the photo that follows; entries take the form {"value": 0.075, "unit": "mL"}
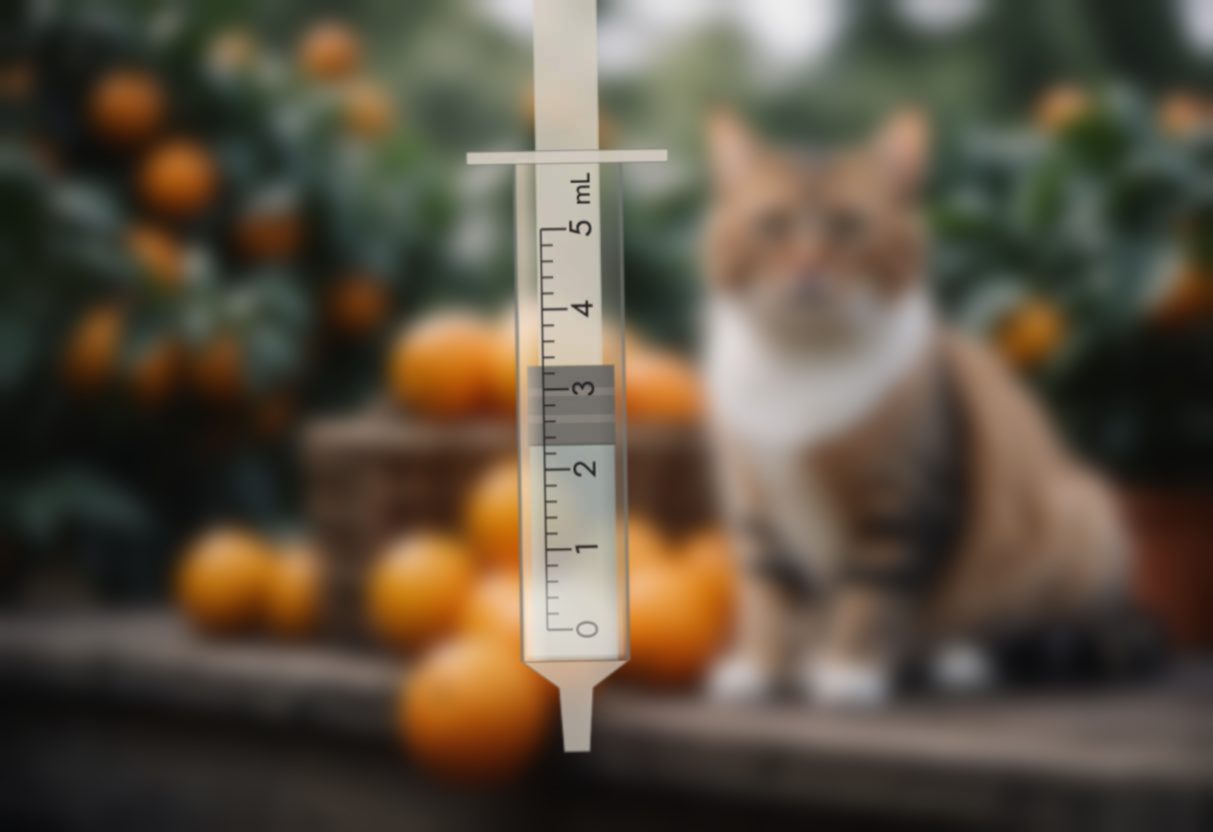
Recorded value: {"value": 2.3, "unit": "mL"}
